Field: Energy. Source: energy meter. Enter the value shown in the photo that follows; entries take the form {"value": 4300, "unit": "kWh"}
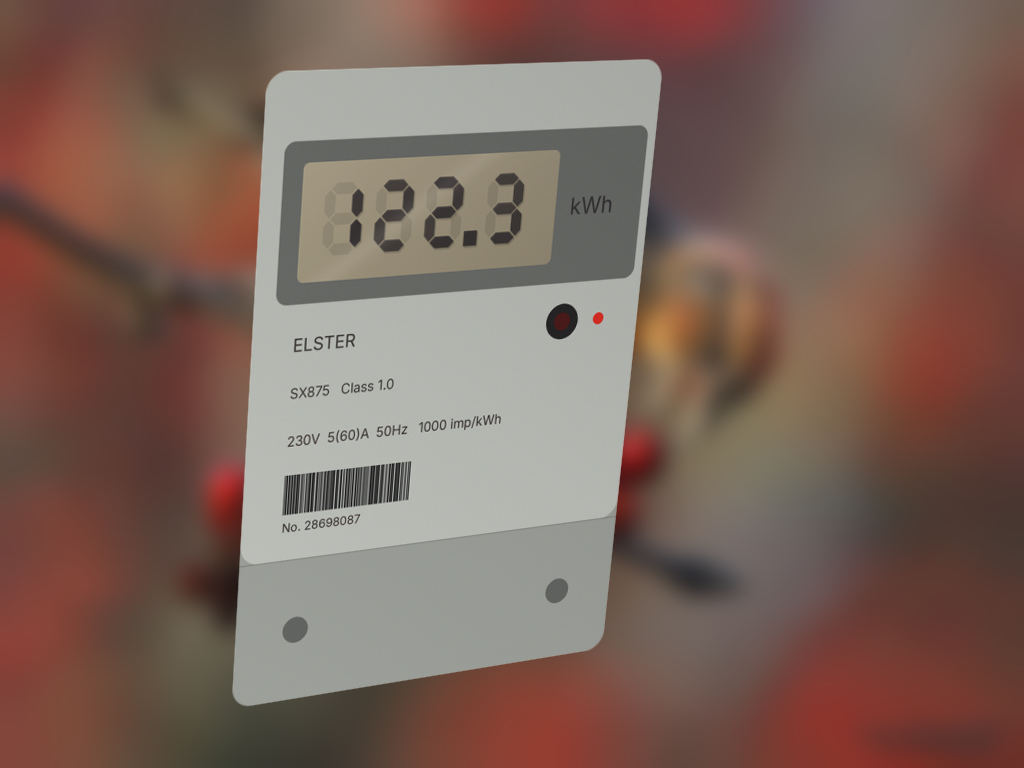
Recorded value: {"value": 122.3, "unit": "kWh"}
